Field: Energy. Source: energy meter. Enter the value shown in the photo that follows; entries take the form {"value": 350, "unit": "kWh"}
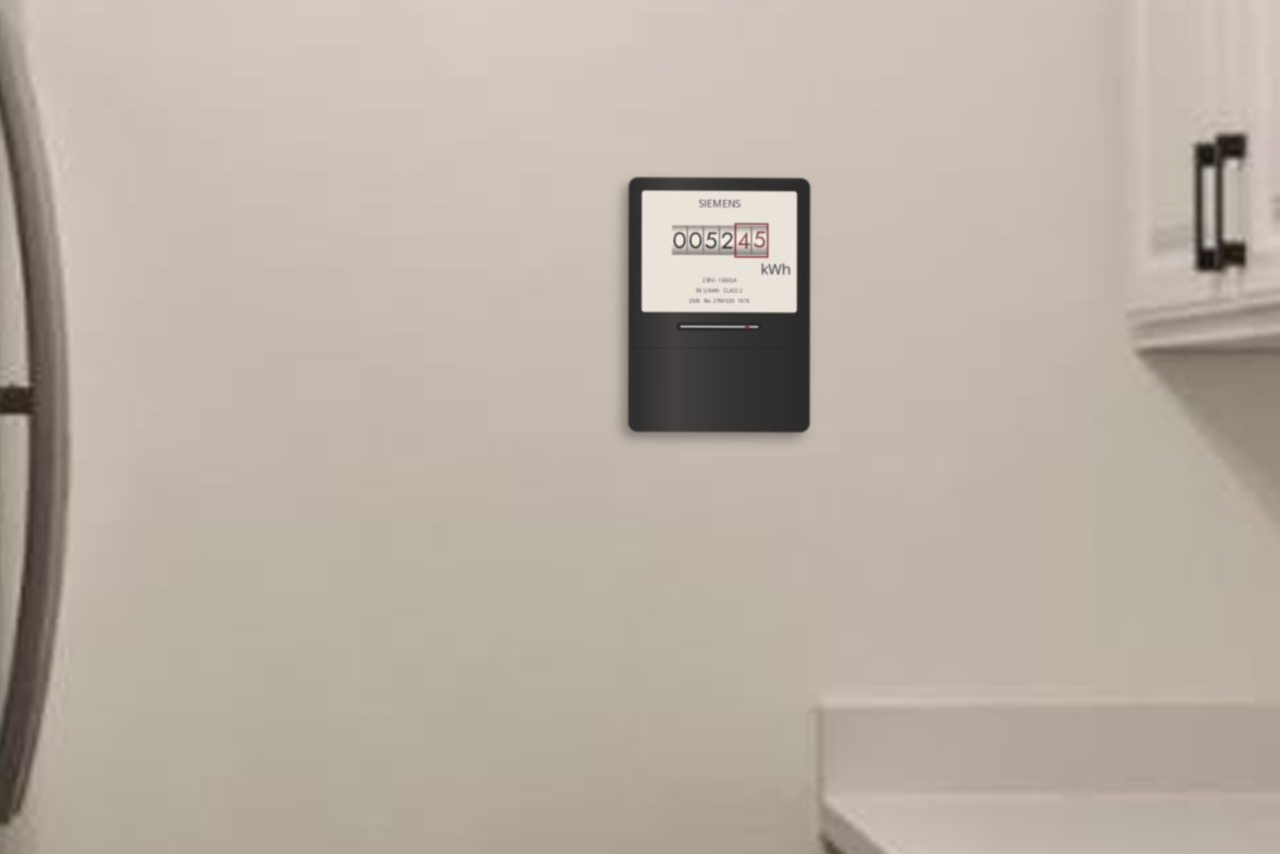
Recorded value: {"value": 52.45, "unit": "kWh"}
